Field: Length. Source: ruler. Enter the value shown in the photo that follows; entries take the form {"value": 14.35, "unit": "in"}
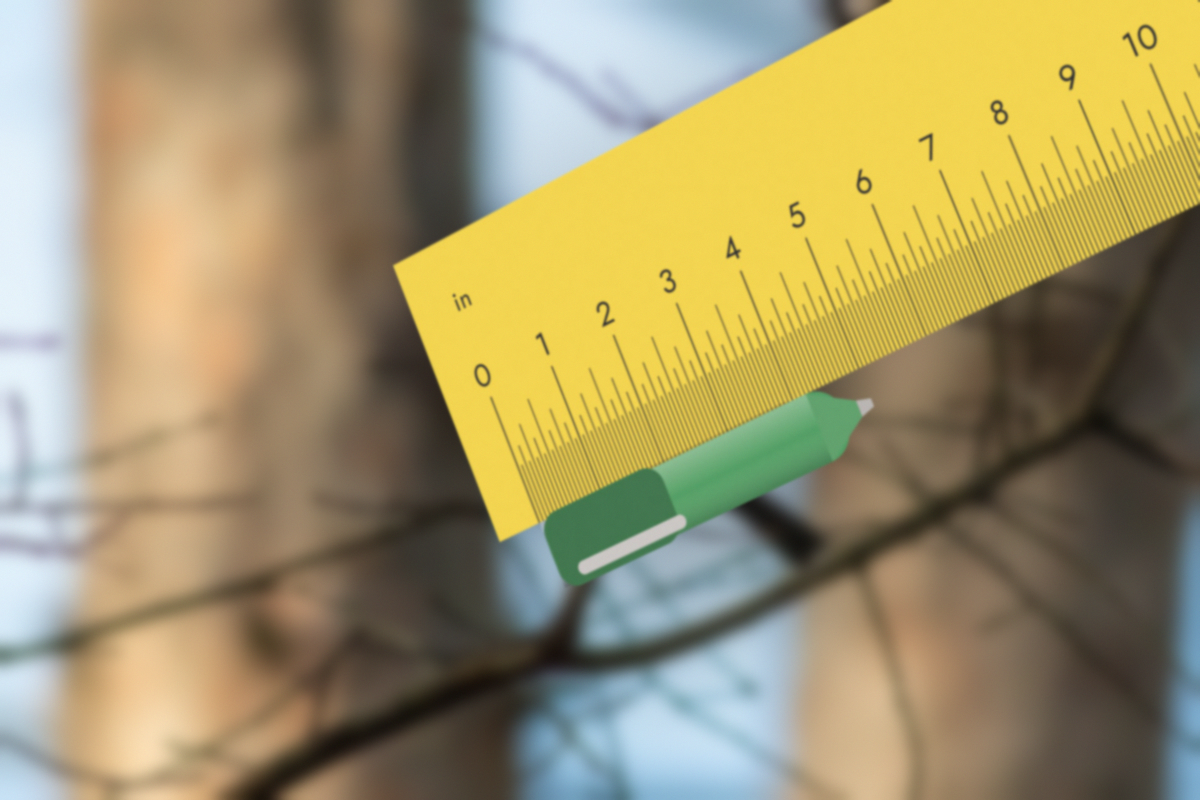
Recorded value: {"value": 5, "unit": "in"}
